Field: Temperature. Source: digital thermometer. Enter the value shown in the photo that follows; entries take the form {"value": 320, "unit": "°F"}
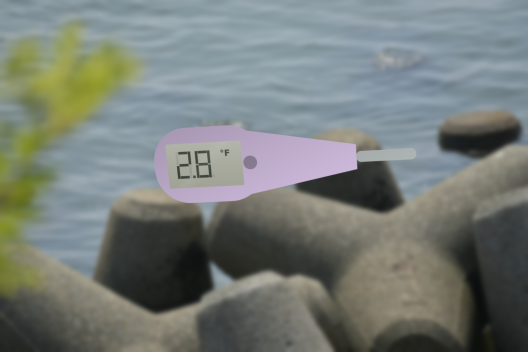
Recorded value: {"value": 2.8, "unit": "°F"}
